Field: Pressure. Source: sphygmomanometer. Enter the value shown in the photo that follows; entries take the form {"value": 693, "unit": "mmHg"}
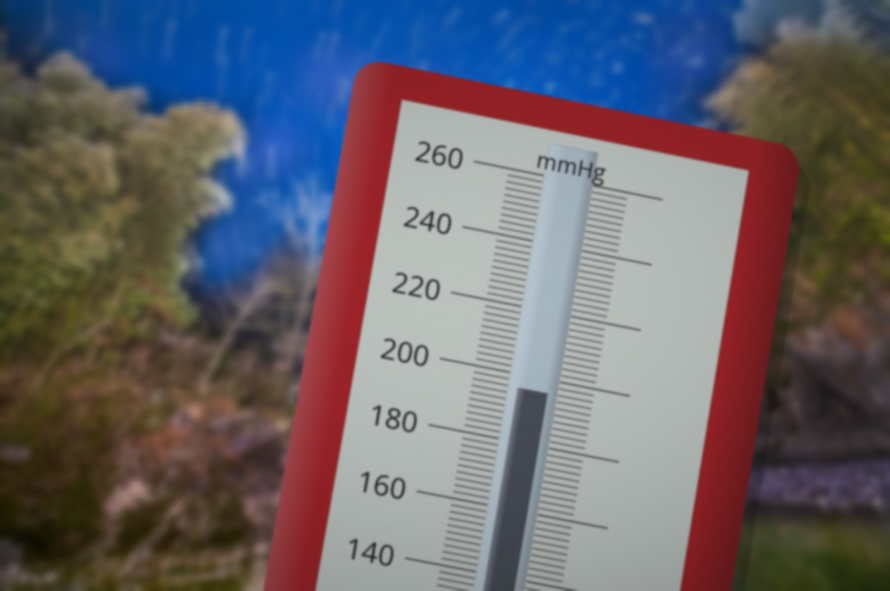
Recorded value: {"value": 196, "unit": "mmHg"}
